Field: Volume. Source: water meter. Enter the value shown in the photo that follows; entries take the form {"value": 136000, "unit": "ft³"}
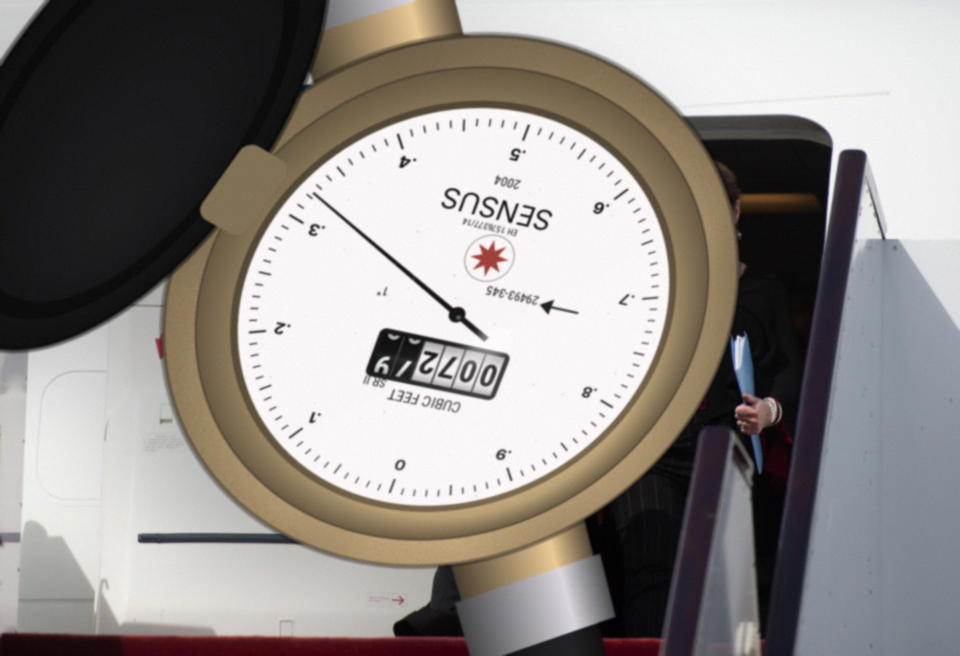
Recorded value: {"value": 7279.32, "unit": "ft³"}
